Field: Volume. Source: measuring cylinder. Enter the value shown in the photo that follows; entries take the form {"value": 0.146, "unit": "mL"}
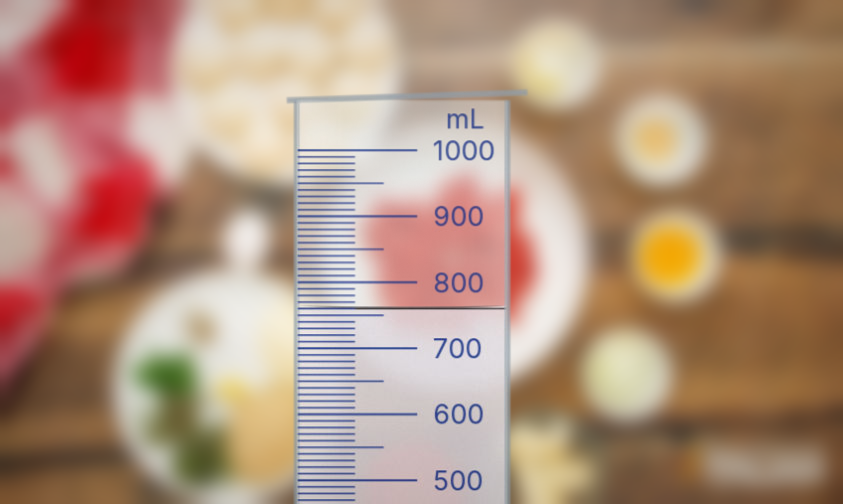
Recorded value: {"value": 760, "unit": "mL"}
